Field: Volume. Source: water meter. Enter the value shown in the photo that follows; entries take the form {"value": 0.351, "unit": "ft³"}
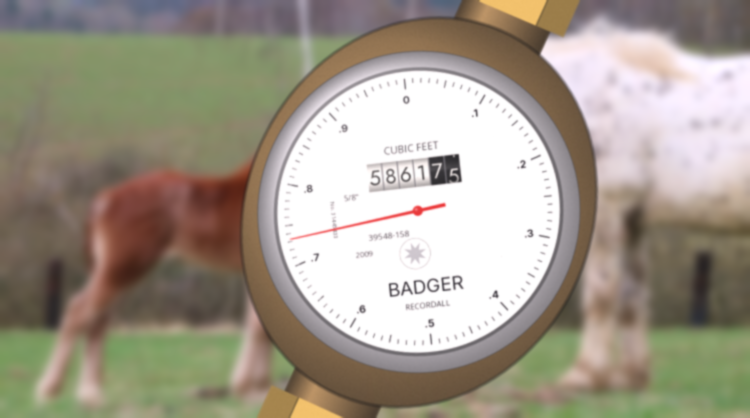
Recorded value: {"value": 586174.73, "unit": "ft³"}
